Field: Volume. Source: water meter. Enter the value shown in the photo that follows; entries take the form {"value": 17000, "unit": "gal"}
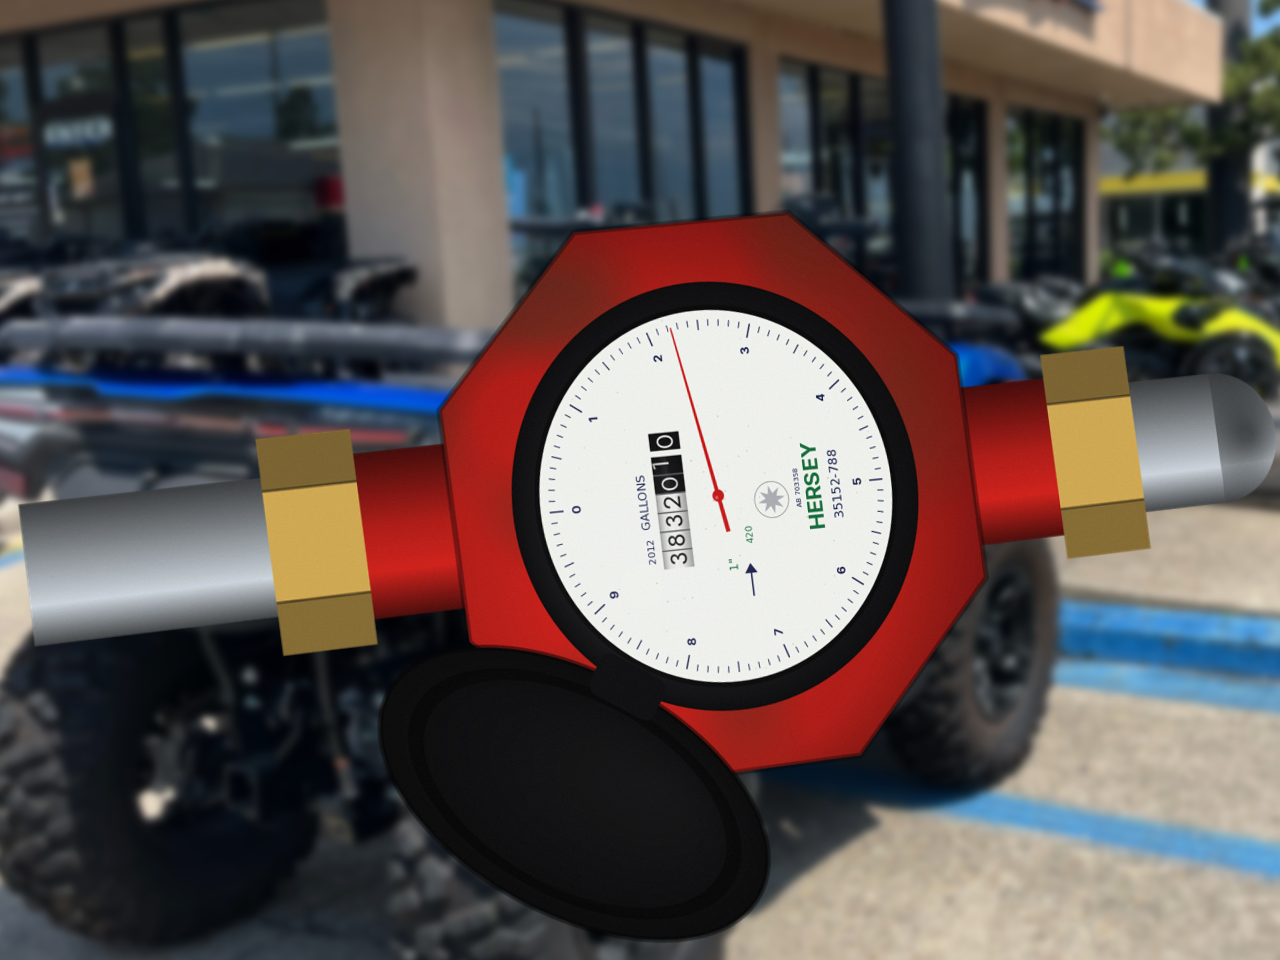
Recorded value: {"value": 3832012.2, "unit": "gal"}
